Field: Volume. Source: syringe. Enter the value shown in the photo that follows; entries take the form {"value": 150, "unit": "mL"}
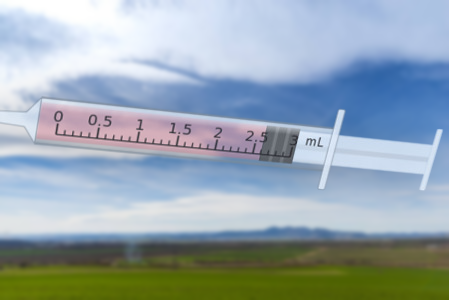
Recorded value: {"value": 2.6, "unit": "mL"}
